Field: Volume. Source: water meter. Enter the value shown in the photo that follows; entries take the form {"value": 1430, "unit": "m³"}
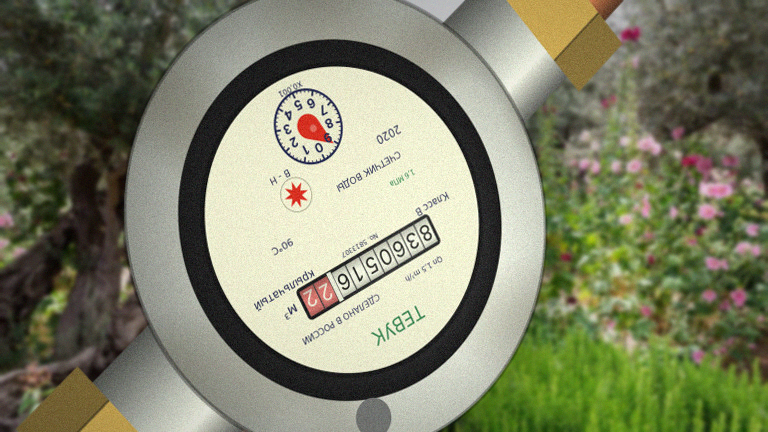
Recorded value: {"value": 8360516.219, "unit": "m³"}
